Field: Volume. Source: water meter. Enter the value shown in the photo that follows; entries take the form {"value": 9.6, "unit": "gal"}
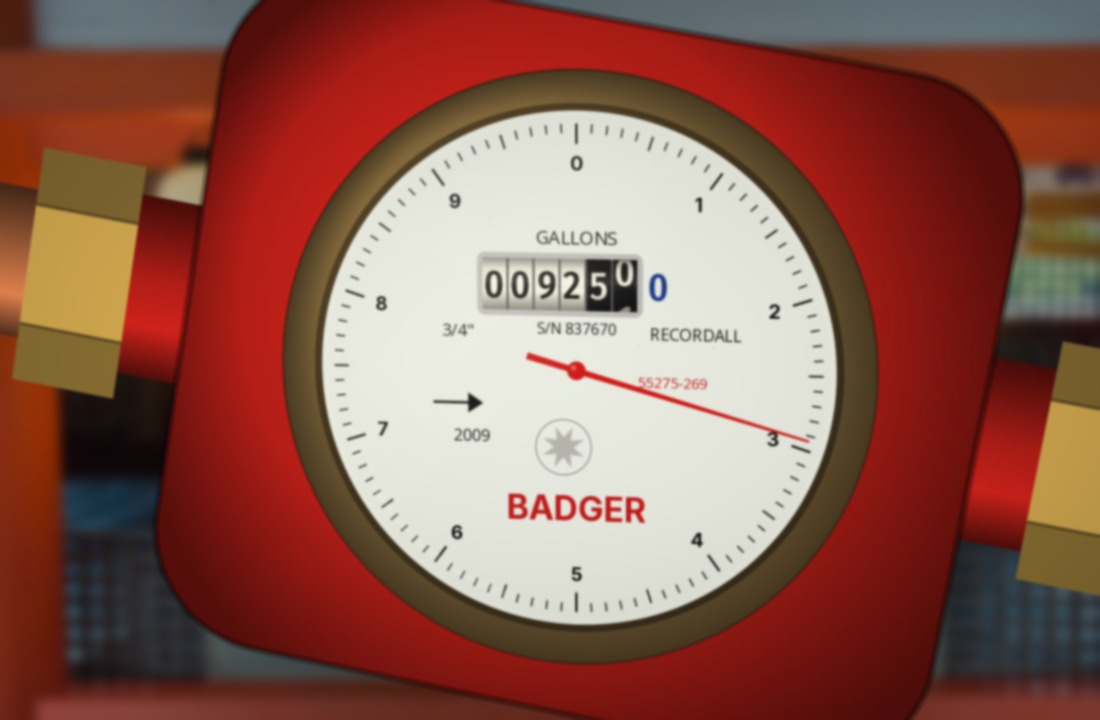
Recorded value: {"value": 92502.9, "unit": "gal"}
